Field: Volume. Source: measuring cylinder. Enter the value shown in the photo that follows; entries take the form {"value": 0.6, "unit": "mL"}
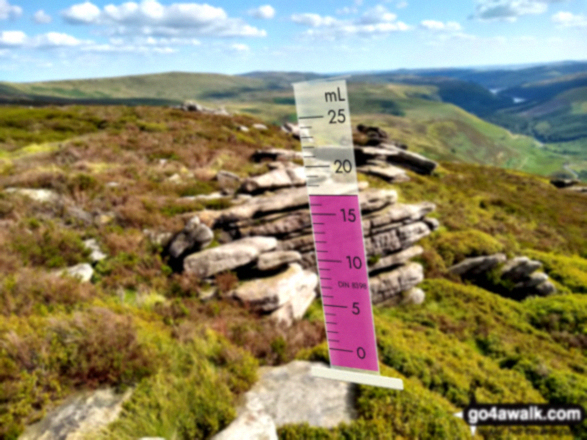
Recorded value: {"value": 17, "unit": "mL"}
